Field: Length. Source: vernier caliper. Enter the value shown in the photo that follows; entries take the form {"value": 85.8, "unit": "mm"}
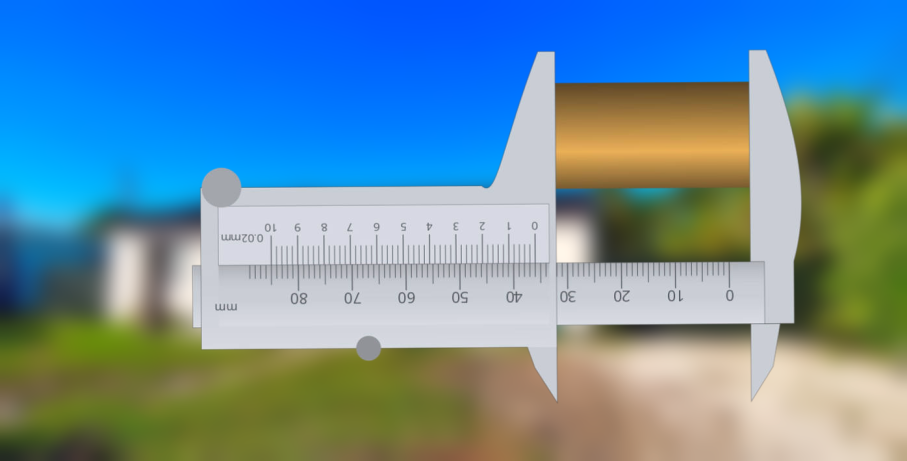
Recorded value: {"value": 36.0, "unit": "mm"}
